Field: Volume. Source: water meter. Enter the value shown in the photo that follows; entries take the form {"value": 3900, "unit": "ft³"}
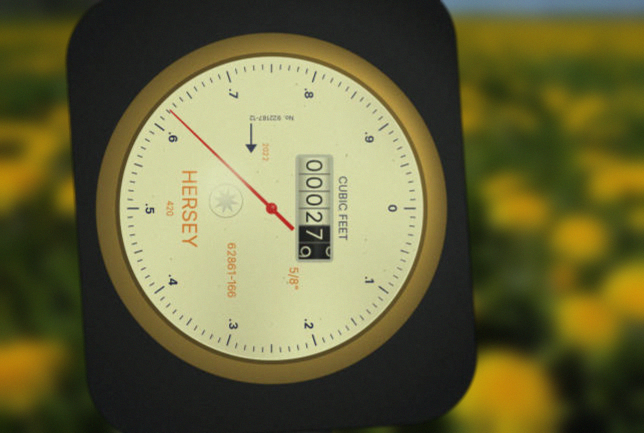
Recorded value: {"value": 278.62, "unit": "ft³"}
